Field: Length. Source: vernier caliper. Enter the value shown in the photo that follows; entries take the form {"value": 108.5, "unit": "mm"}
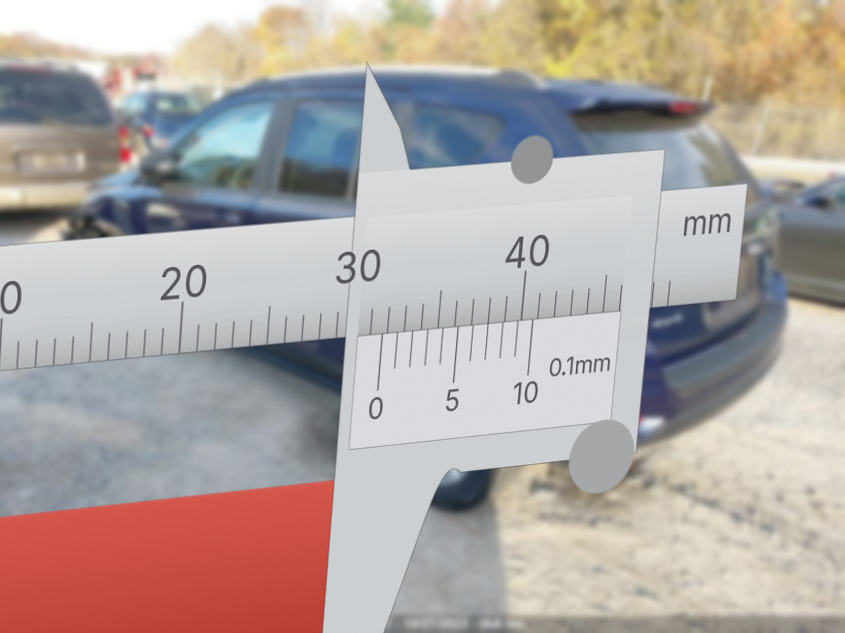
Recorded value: {"value": 31.7, "unit": "mm"}
